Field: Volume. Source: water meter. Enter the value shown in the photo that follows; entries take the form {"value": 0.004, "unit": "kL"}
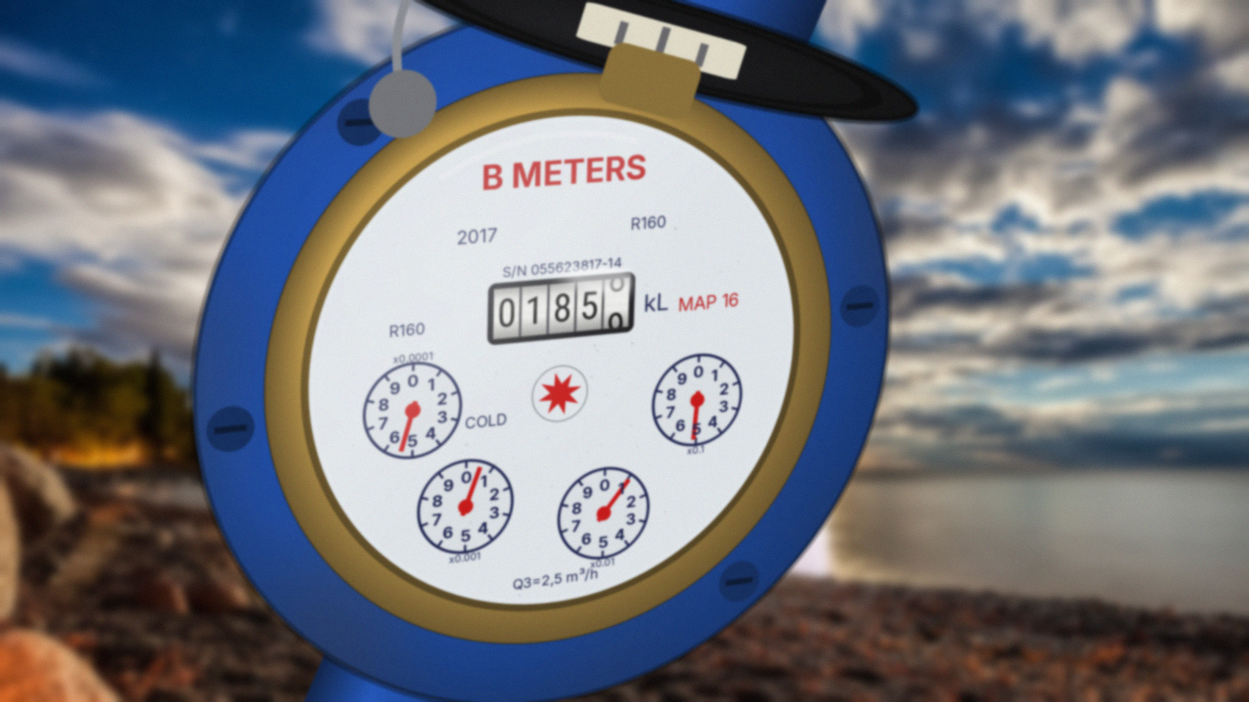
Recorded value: {"value": 1858.5105, "unit": "kL"}
